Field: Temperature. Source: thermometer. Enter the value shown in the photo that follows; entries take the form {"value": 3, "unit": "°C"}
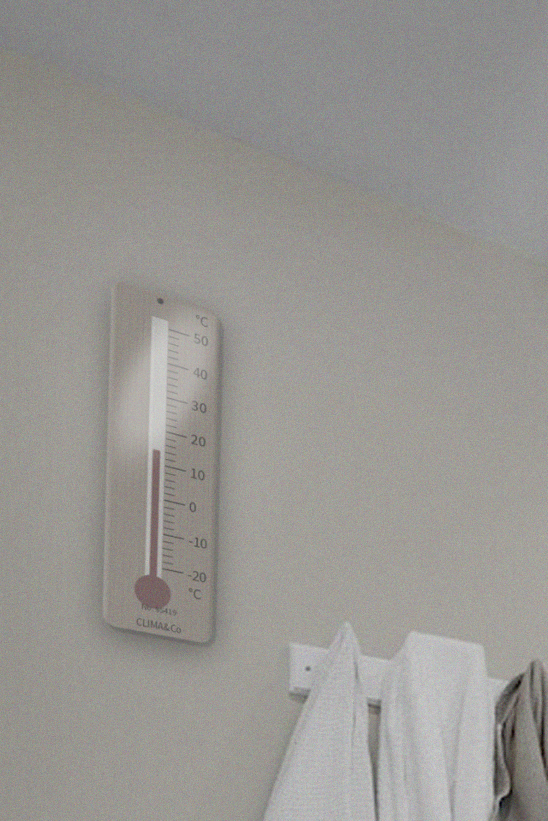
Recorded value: {"value": 14, "unit": "°C"}
